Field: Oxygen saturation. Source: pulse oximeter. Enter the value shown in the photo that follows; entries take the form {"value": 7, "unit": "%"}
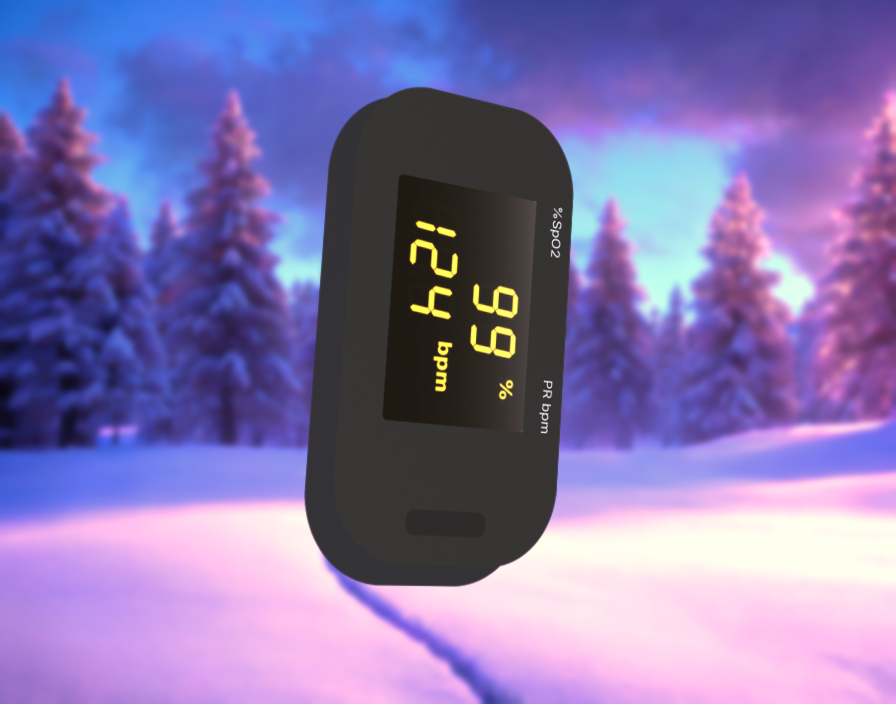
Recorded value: {"value": 99, "unit": "%"}
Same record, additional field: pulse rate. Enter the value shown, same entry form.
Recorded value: {"value": 124, "unit": "bpm"}
